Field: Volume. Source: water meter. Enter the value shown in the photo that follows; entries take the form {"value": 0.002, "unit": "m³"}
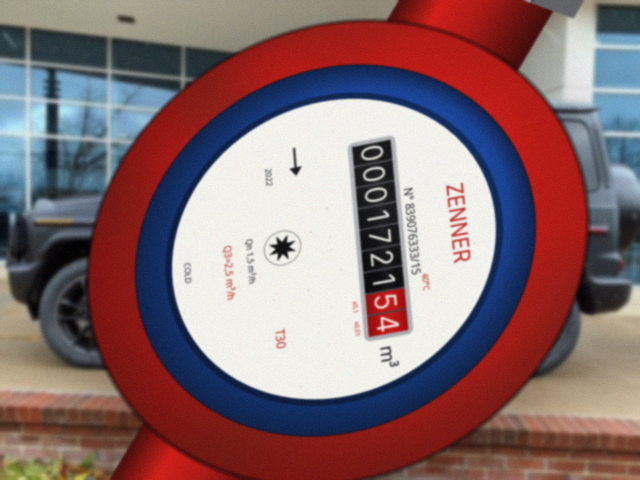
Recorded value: {"value": 1721.54, "unit": "m³"}
